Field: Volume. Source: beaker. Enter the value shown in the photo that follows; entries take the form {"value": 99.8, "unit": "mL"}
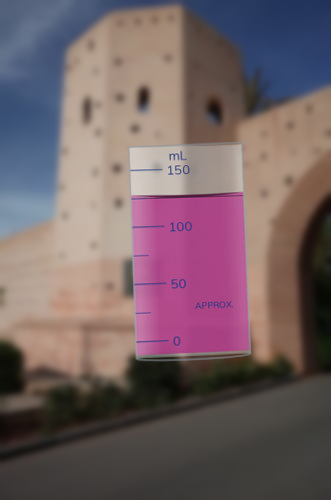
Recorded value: {"value": 125, "unit": "mL"}
